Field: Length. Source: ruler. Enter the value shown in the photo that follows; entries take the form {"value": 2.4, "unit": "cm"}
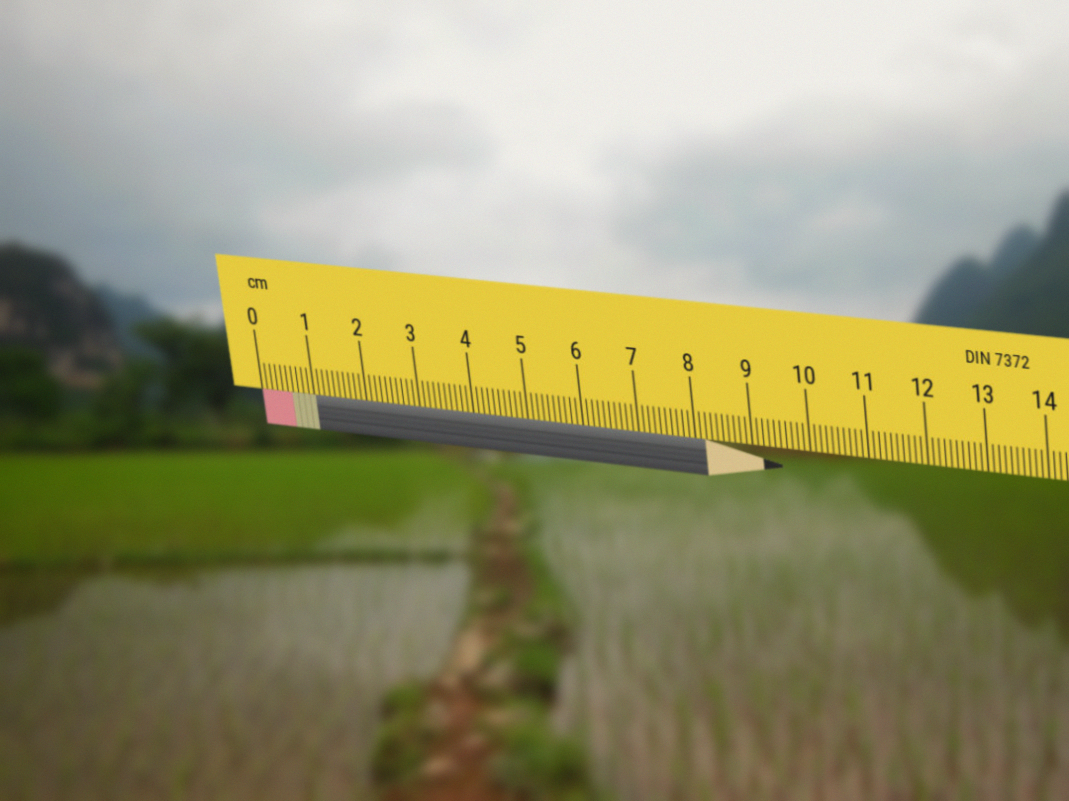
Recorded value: {"value": 9.5, "unit": "cm"}
